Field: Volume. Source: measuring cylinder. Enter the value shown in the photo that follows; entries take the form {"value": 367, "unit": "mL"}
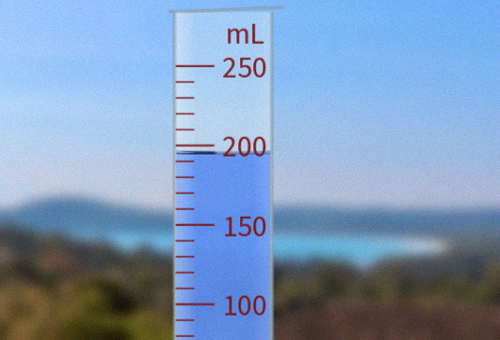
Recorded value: {"value": 195, "unit": "mL"}
